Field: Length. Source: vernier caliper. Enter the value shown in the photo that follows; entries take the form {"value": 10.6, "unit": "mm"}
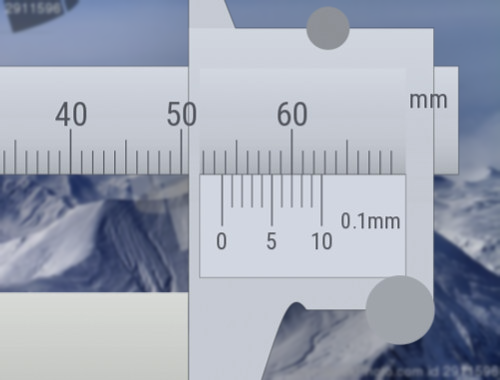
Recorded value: {"value": 53.7, "unit": "mm"}
